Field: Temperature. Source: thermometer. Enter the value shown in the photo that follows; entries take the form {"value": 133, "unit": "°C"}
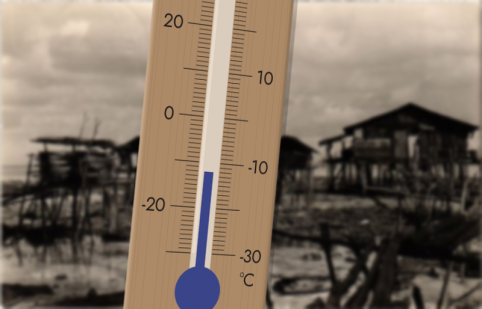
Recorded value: {"value": -12, "unit": "°C"}
